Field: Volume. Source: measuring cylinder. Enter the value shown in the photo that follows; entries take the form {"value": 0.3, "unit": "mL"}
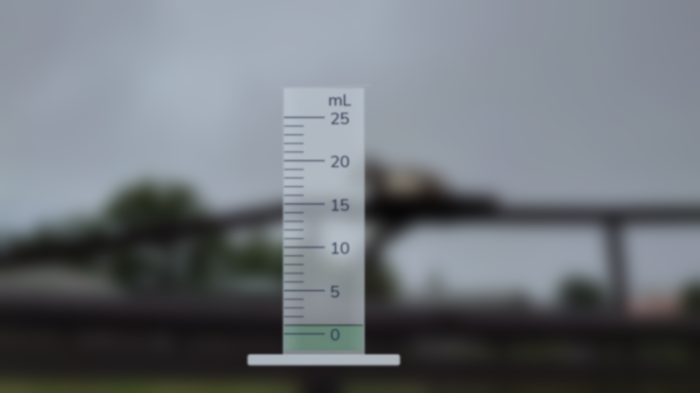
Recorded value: {"value": 1, "unit": "mL"}
